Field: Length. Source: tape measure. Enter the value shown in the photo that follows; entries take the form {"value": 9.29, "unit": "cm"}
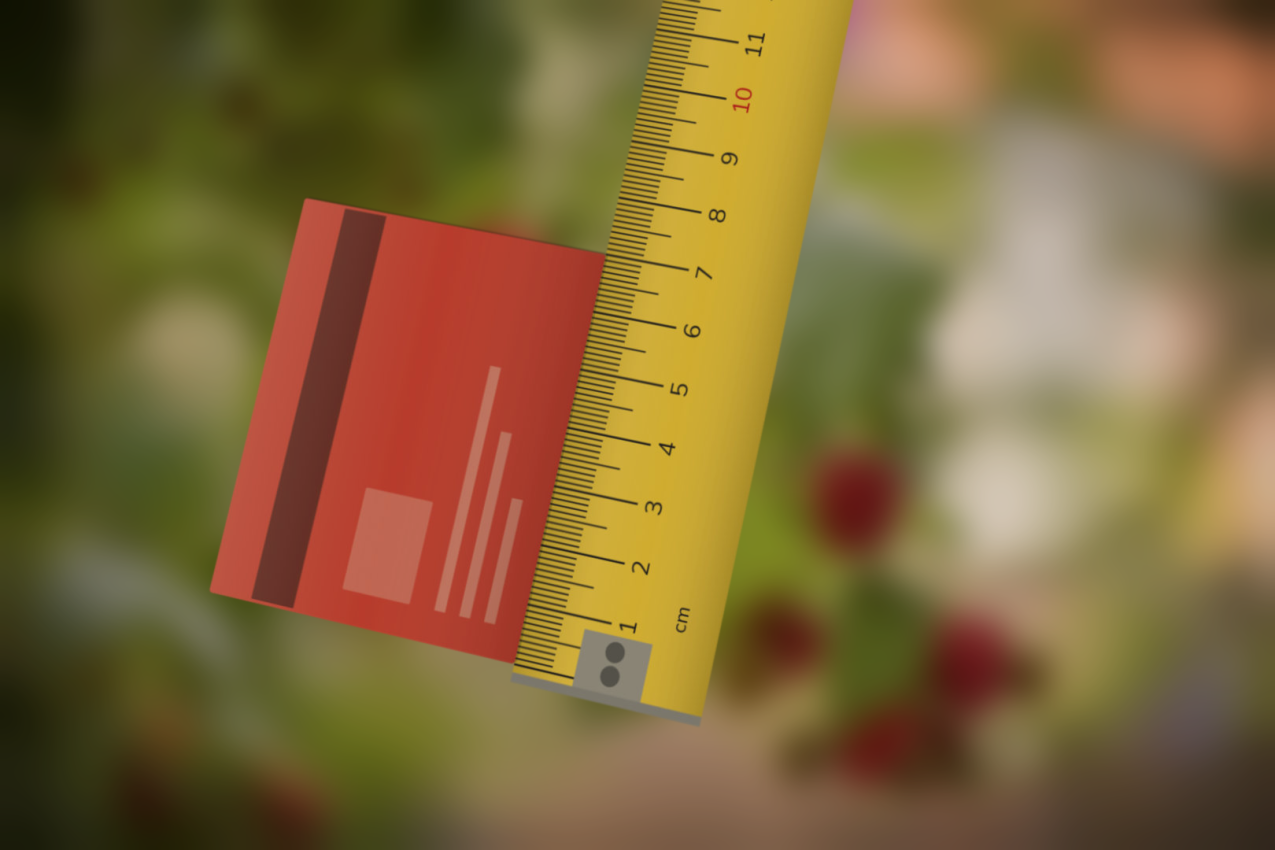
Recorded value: {"value": 7, "unit": "cm"}
